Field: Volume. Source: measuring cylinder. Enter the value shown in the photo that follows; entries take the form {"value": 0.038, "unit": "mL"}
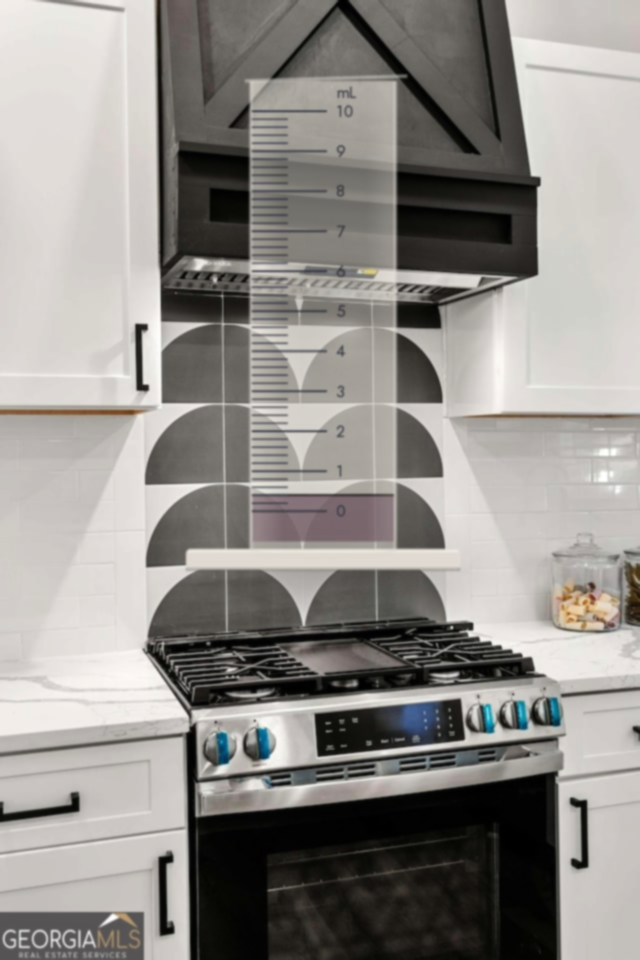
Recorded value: {"value": 0.4, "unit": "mL"}
